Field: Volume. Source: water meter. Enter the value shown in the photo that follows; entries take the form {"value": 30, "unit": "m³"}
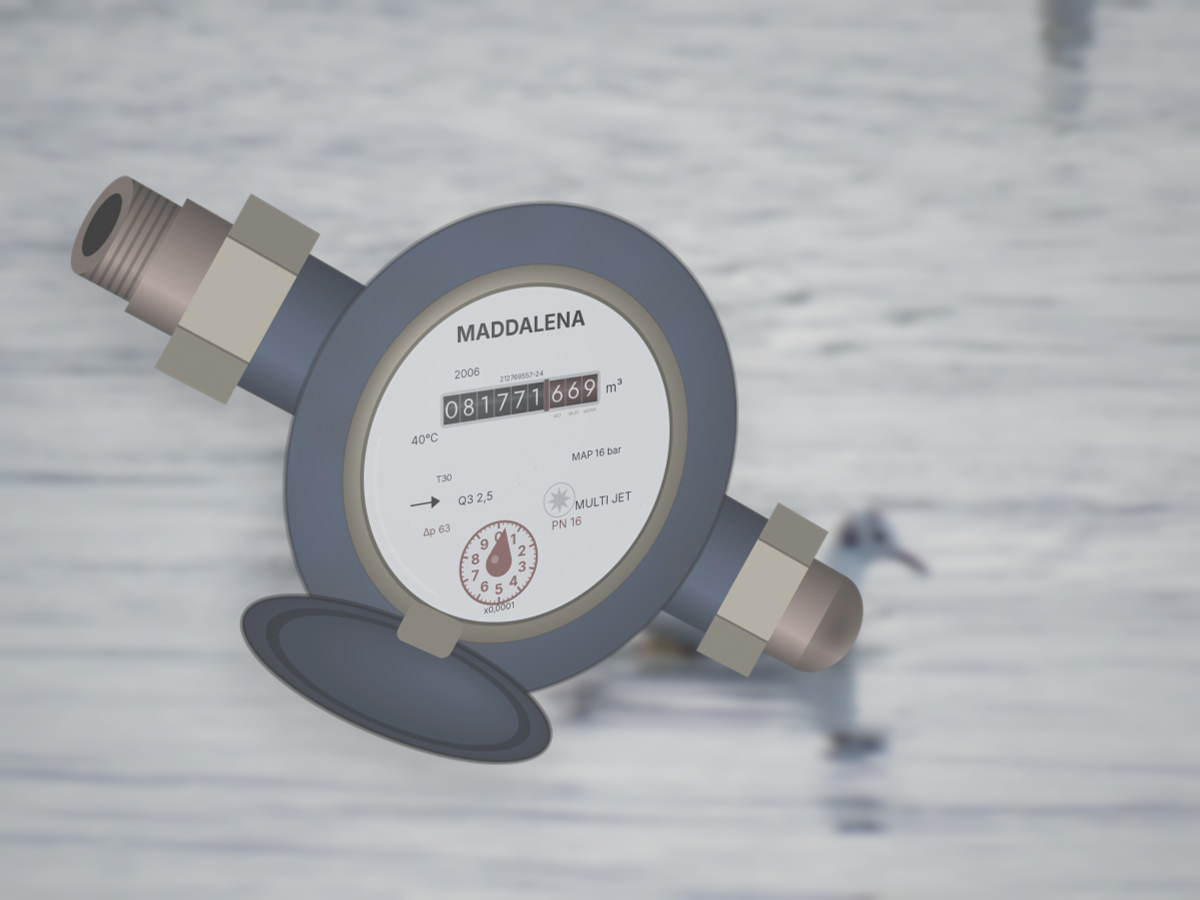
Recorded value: {"value": 81771.6690, "unit": "m³"}
